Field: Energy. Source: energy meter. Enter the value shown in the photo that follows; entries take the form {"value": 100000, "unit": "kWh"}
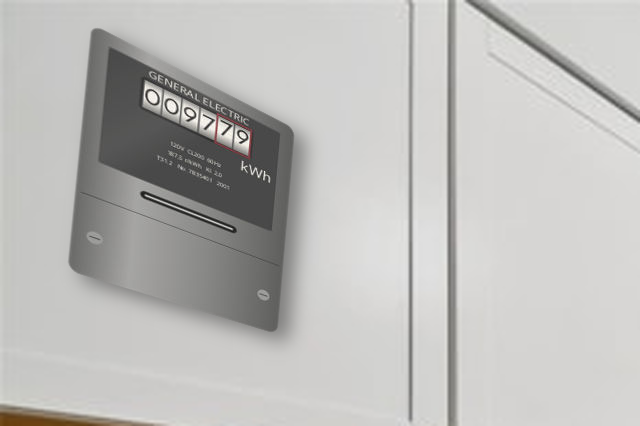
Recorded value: {"value": 97.79, "unit": "kWh"}
